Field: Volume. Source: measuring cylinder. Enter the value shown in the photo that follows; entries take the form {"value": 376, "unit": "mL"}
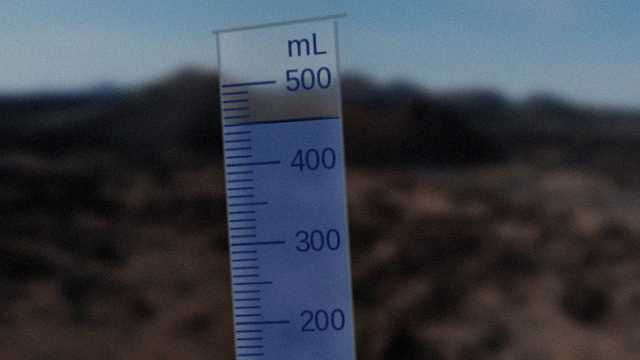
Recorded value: {"value": 450, "unit": "mL"}
